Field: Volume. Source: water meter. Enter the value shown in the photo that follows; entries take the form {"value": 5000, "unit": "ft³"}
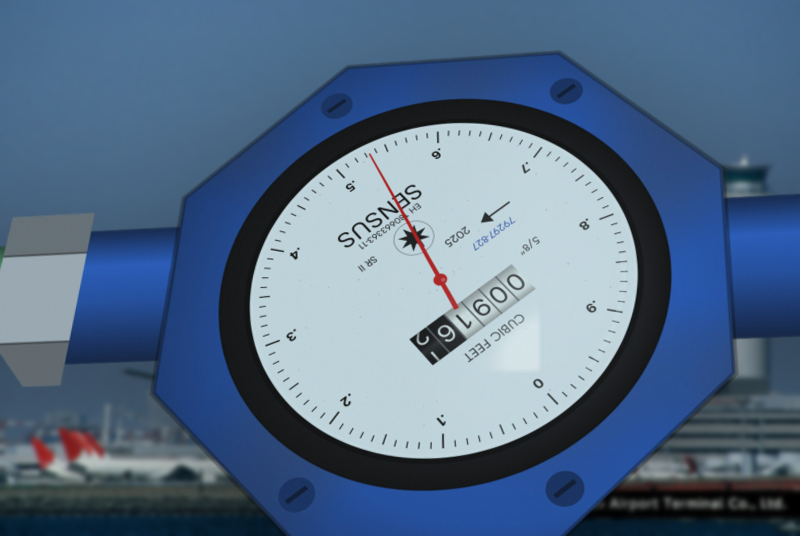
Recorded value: {"value": 9161.53, "unit": "ft³"}
